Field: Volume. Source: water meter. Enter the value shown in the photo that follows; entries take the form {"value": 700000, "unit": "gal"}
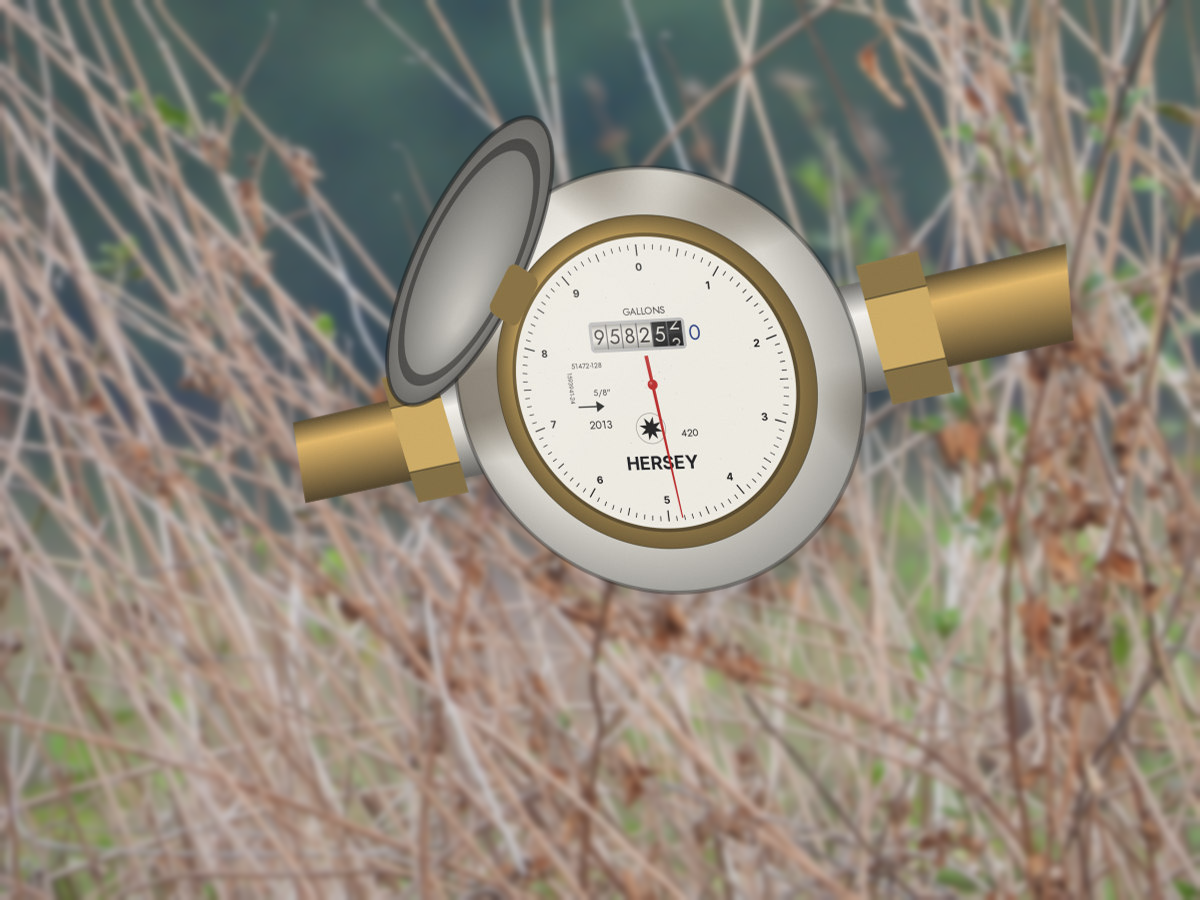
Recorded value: {"value": 9582524.8, "unit": "gal"}
